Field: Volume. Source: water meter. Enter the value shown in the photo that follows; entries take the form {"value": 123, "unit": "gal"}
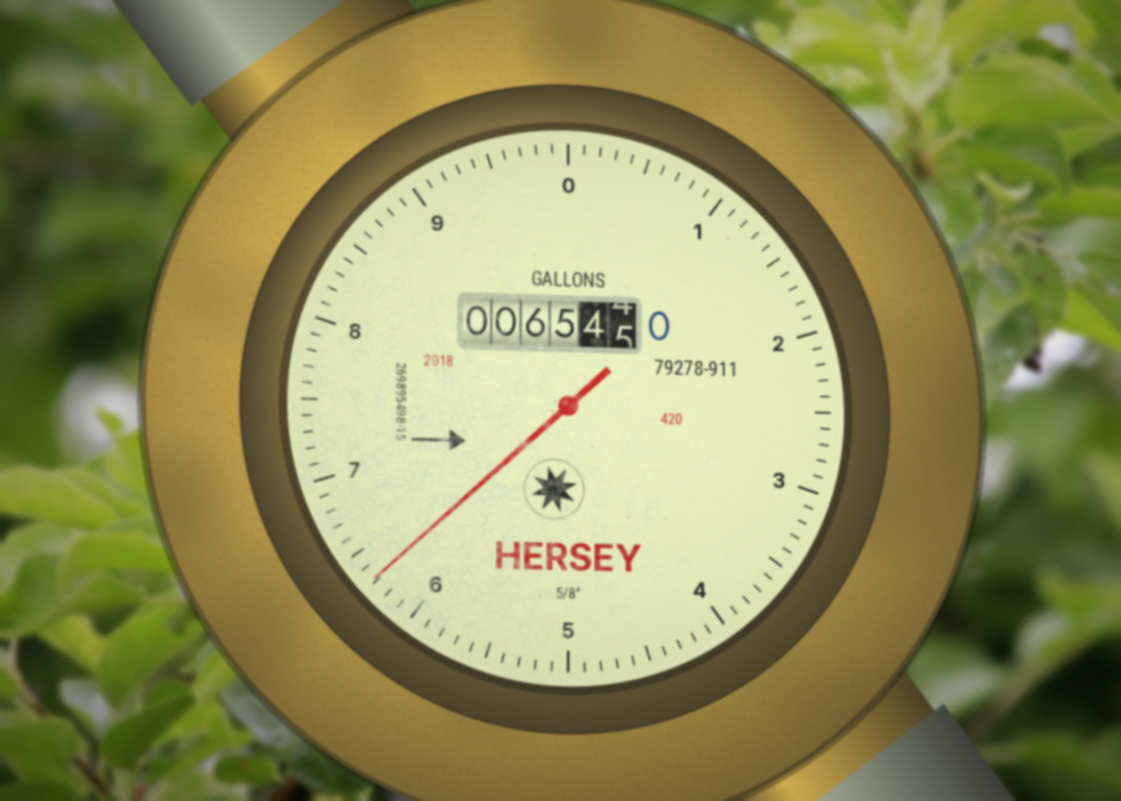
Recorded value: {"value": 65446.3, "unit": "gal"}
